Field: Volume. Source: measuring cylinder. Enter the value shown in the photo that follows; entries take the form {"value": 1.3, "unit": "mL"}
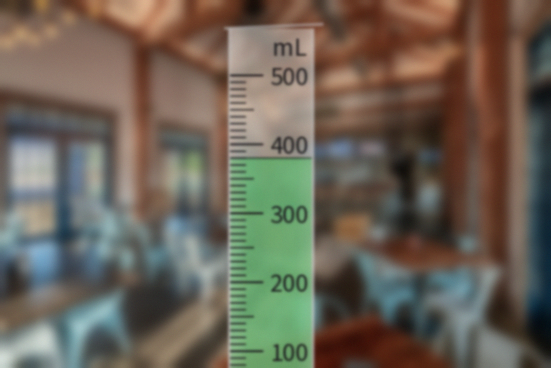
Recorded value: {"value": 380, "unit": "mL"}
